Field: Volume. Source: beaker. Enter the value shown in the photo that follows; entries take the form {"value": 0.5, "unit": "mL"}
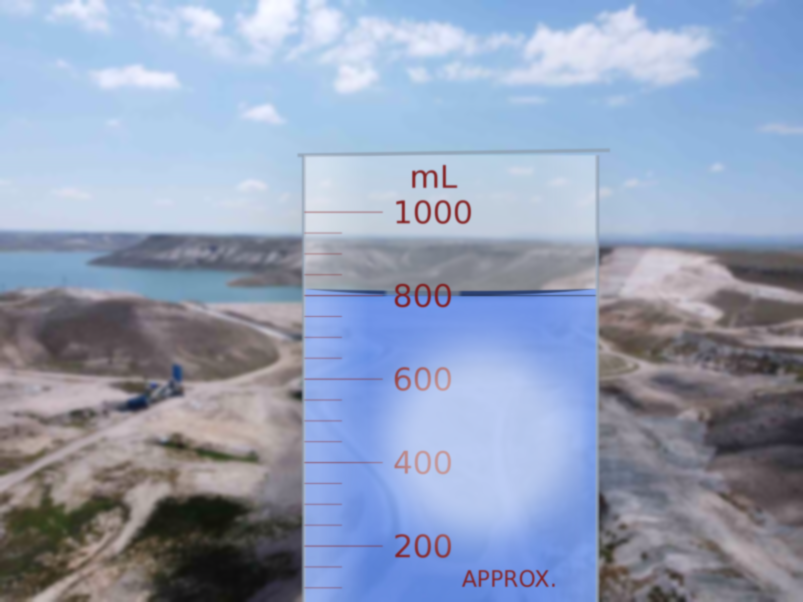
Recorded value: {"value": 800, "unit": "mL"}
